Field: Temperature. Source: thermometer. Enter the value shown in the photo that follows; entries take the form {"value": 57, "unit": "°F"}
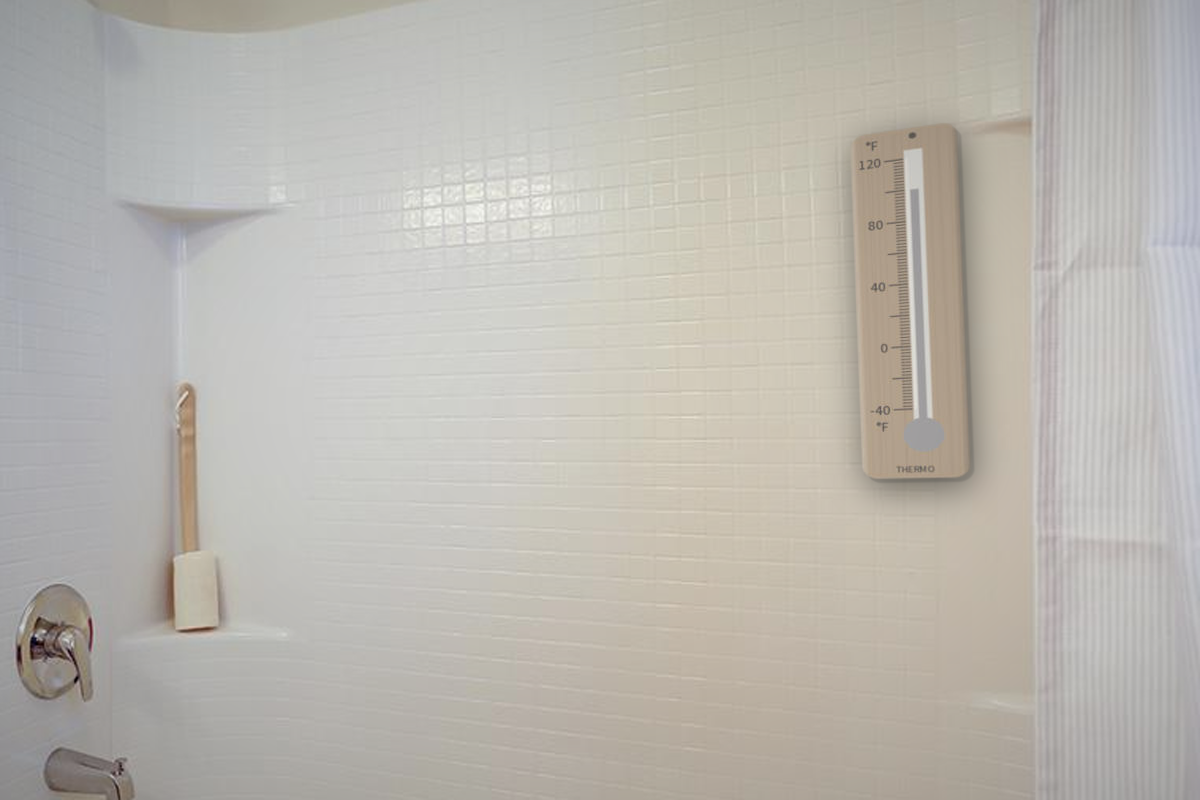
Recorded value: {"value": 100, "unit": "°F"}
